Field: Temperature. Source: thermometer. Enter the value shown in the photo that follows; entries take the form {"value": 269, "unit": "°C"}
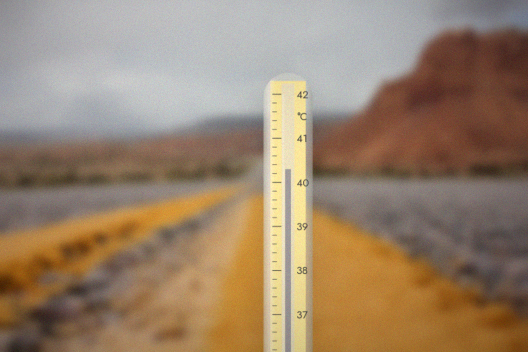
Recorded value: {"value": 40.3, "unit": "°C"}
